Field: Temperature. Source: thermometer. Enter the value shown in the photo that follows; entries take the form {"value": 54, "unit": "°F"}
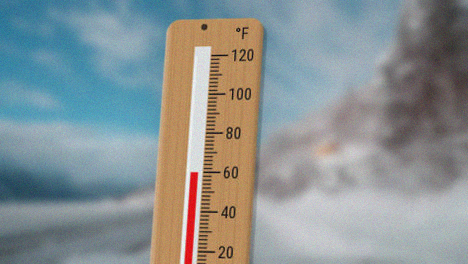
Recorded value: {"value": 60, "unit": "°F"}
